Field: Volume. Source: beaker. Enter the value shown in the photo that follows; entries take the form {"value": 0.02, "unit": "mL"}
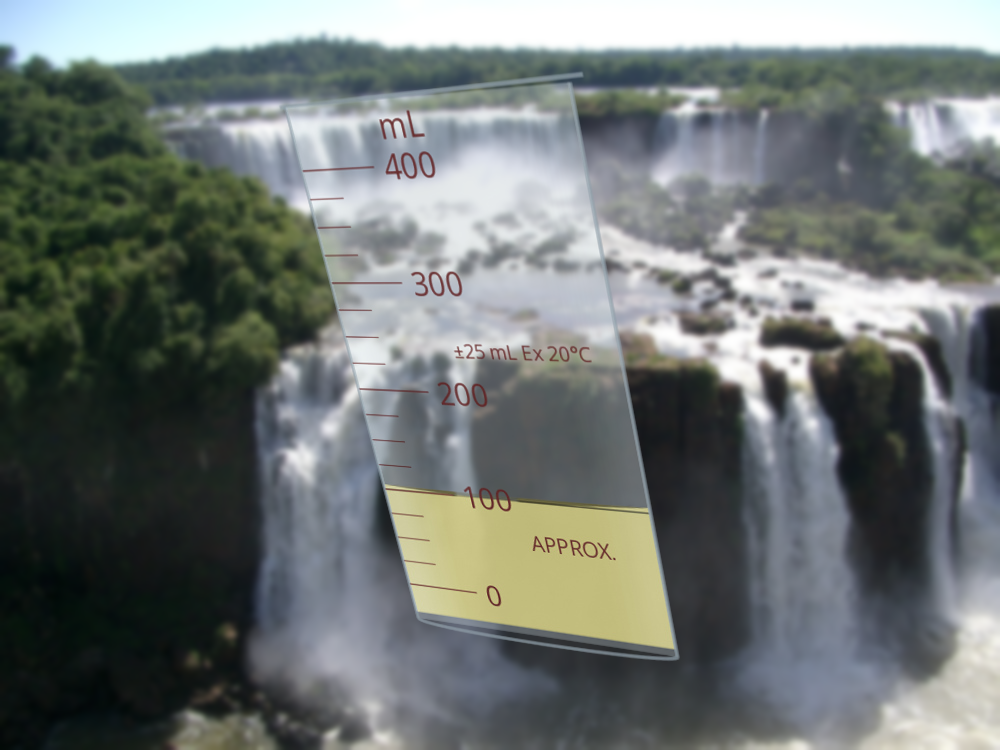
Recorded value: {"value": 100, "unit": "mL"}
